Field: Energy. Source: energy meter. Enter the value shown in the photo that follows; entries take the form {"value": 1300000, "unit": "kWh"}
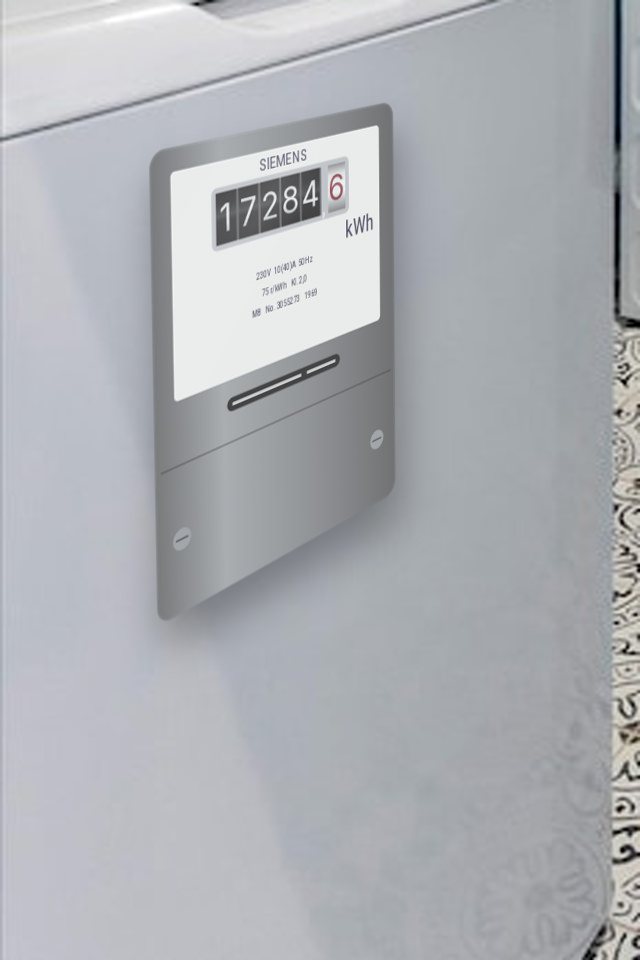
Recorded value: {"value": 17284.6, "unit": "kWh"}
